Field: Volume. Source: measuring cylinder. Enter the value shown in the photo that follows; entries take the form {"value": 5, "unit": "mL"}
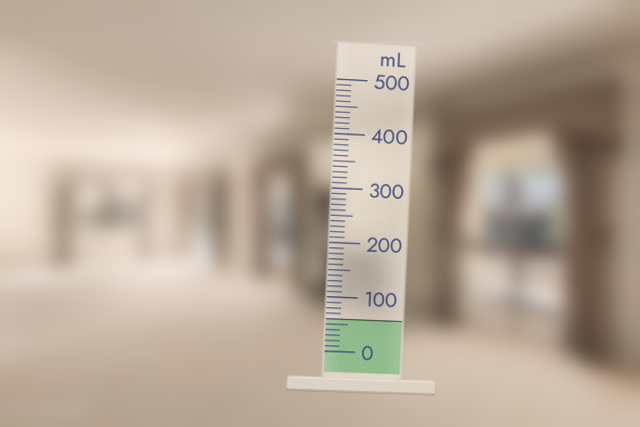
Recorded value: {"value": 60, "unit": "mL"}
